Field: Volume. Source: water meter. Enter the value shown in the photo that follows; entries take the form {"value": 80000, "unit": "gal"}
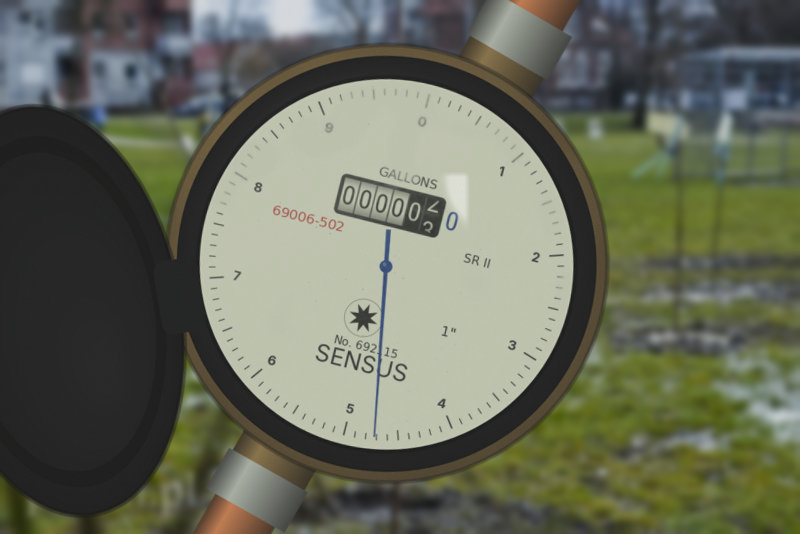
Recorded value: {"value": 24.7, "unit": "gal"}
